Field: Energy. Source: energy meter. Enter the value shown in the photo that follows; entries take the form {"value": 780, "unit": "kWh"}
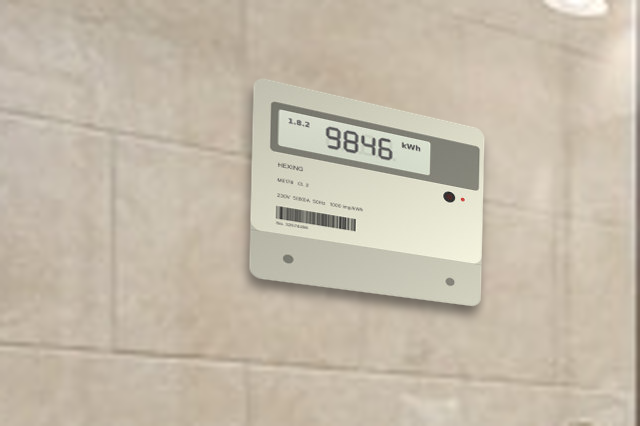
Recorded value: {"value": 9846, "unit": "kWh"}
